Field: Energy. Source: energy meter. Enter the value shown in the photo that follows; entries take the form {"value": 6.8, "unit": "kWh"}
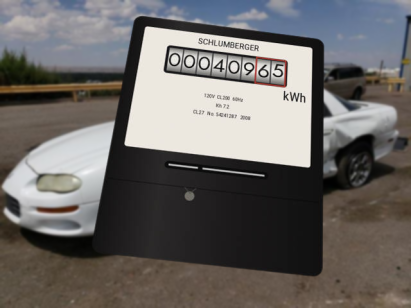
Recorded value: {"value": 409.65, "unit": "kWh"}
